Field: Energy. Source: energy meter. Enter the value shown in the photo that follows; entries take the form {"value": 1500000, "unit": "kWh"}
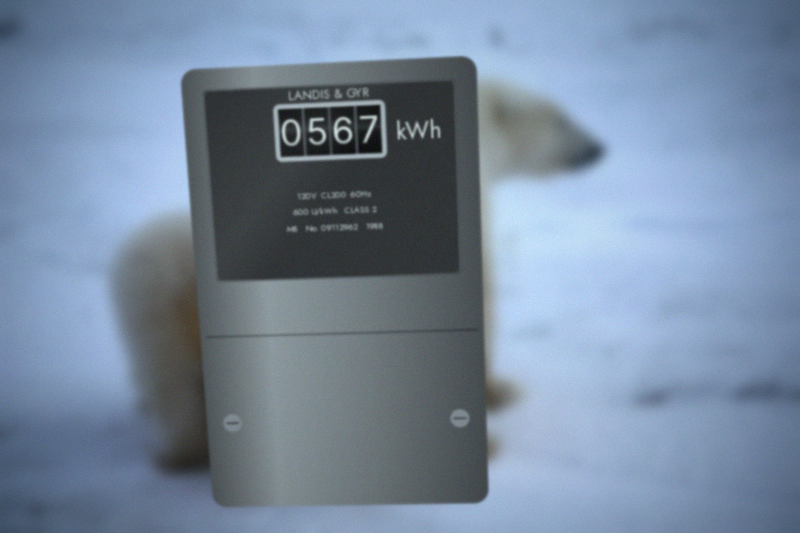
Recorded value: {"value": 567, "unit": "kWh"}
